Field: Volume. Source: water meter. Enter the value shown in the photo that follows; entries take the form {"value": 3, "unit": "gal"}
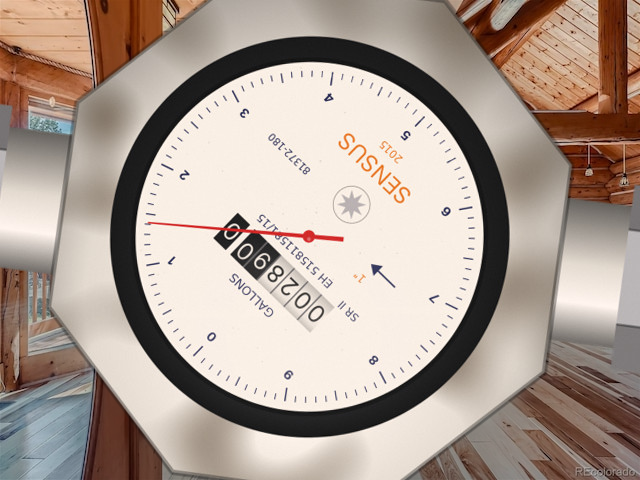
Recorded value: {"value": 28901.4, "unit": "gal"}
